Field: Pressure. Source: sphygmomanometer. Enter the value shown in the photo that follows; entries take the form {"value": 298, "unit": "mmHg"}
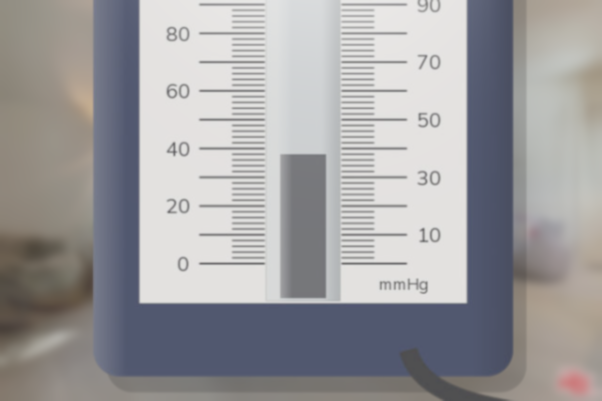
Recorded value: {"value": 38, "unit": "mmHg"}
